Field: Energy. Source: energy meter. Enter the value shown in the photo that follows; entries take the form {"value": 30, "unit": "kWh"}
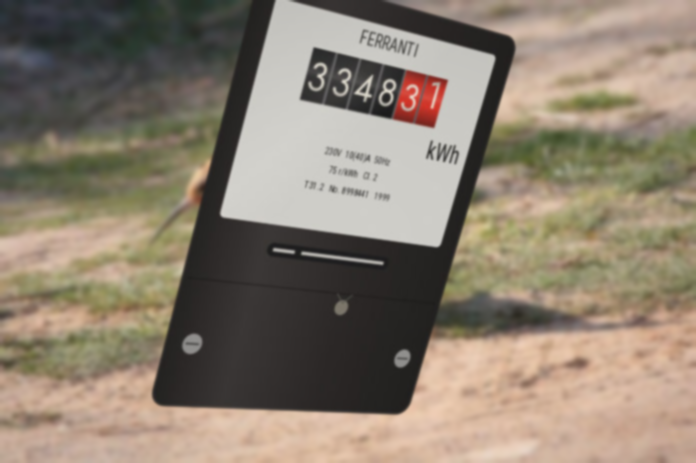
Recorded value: {"value": 3348.31, "unit": "kWh"}
